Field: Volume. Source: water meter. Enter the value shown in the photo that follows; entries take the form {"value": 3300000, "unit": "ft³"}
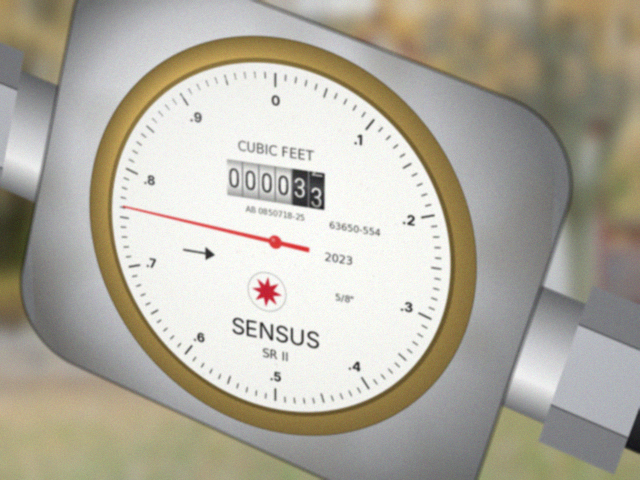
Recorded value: {"value": 32.76, "unit": "ft³"}
